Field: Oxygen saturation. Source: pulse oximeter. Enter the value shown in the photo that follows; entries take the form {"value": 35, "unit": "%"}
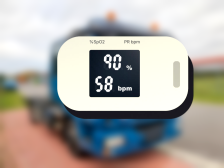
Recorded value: {"value": 90, "unit": "%"}
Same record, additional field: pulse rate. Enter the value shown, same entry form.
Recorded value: {"value": 58, "unit": "bpm"}
